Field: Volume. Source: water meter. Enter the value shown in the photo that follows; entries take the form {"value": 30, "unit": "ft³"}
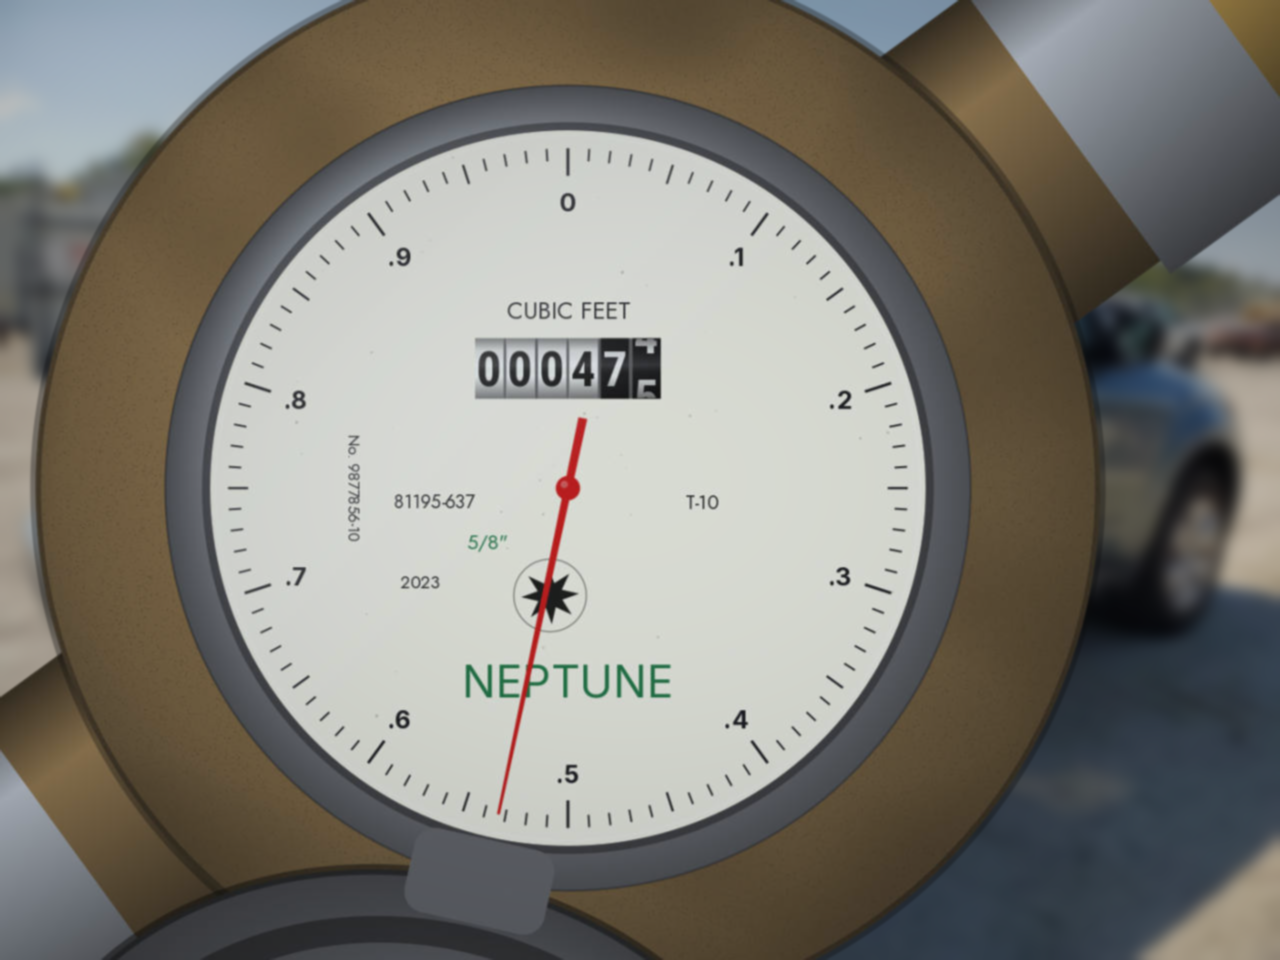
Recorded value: {"value": 474.53, "unit": "ft³"}
